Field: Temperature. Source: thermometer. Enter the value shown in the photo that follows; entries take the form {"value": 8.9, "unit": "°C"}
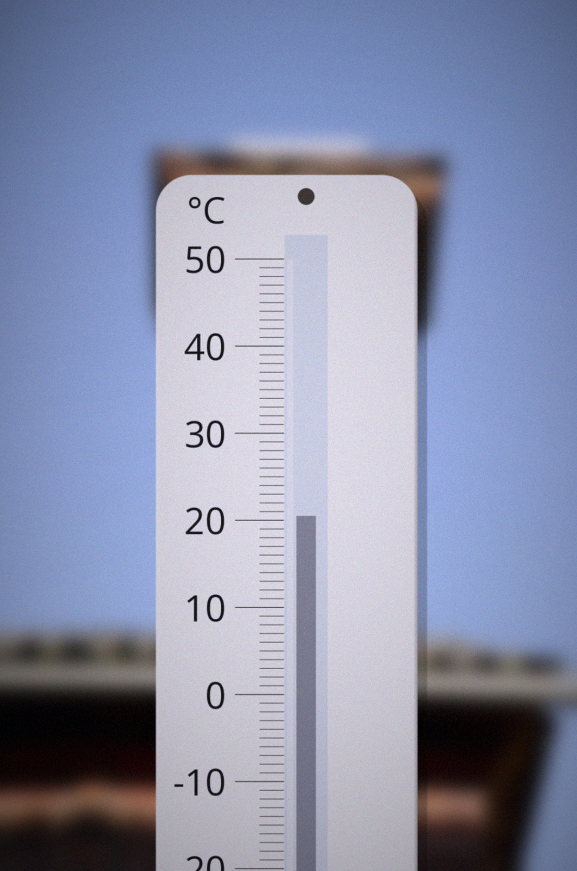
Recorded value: {"value": 20.5, "unit": "°C"}
